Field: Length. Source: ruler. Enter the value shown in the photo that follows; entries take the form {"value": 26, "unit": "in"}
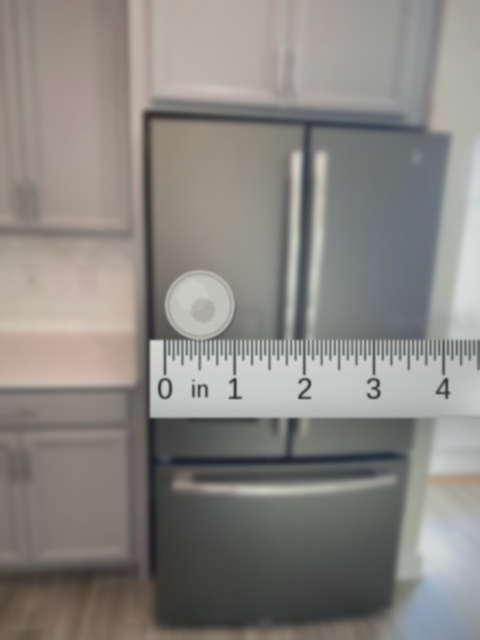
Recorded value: {"value": 1, "unit": "in"}
